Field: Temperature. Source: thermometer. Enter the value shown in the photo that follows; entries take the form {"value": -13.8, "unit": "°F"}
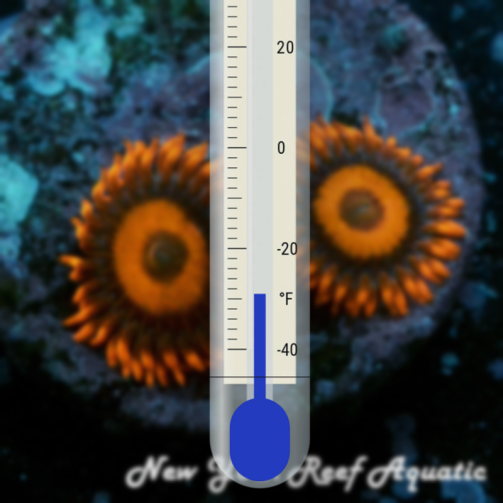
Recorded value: {"value": -29, "unit": "°F"}
